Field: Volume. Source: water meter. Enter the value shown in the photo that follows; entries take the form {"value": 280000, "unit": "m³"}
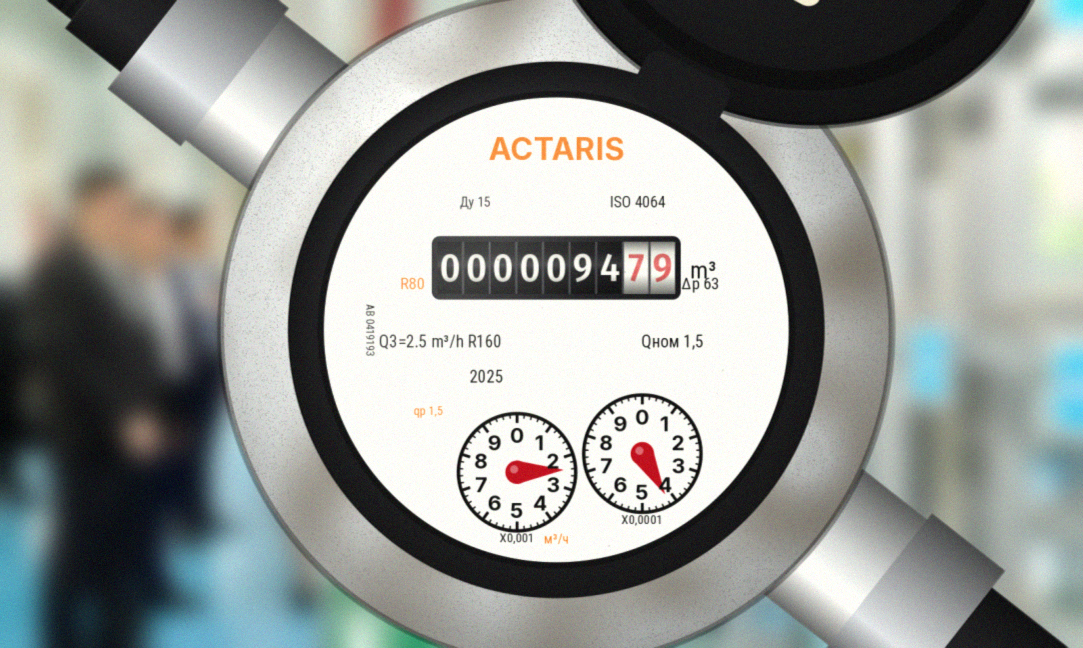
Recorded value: {"value": 94.7924, "unit": "m³"}
